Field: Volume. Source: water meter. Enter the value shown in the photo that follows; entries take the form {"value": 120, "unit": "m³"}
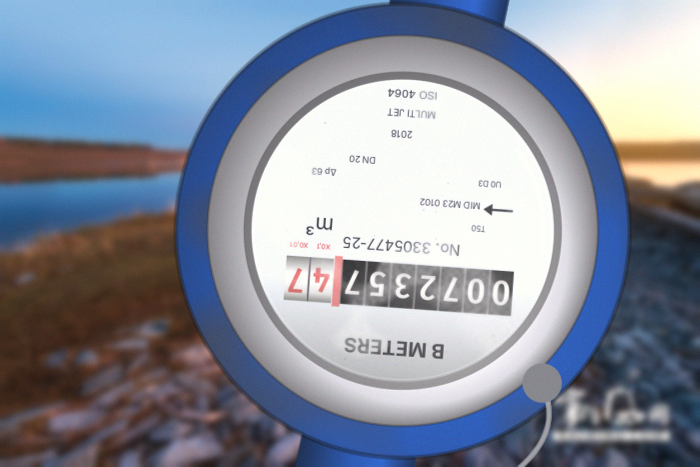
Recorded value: {"value": 72357.47, "unit": "m³"}
